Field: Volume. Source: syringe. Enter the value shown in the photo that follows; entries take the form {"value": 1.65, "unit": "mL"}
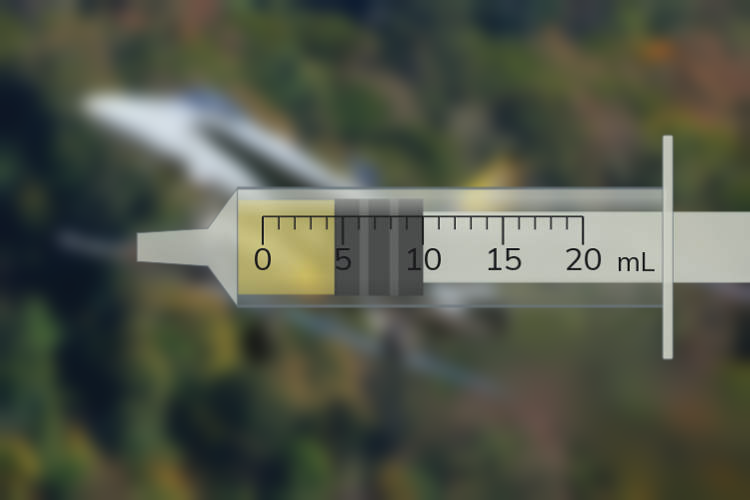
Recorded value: {"value": 4.5, "unit": "mL"}
